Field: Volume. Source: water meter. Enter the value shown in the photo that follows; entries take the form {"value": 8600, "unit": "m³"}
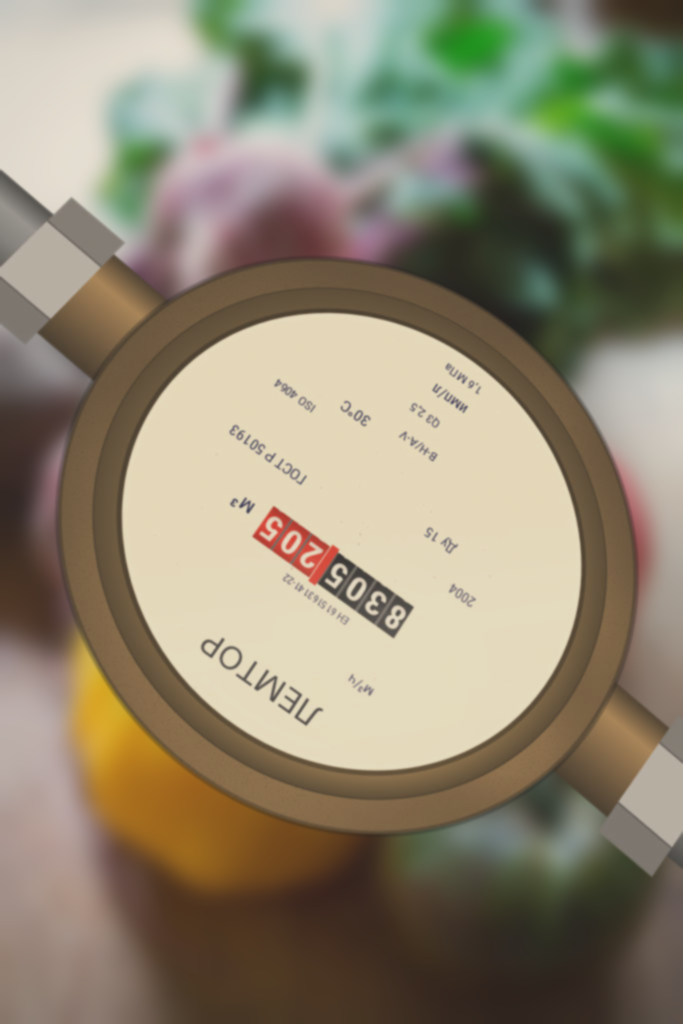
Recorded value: {"value": 8305.205, "unit": "m³"}
